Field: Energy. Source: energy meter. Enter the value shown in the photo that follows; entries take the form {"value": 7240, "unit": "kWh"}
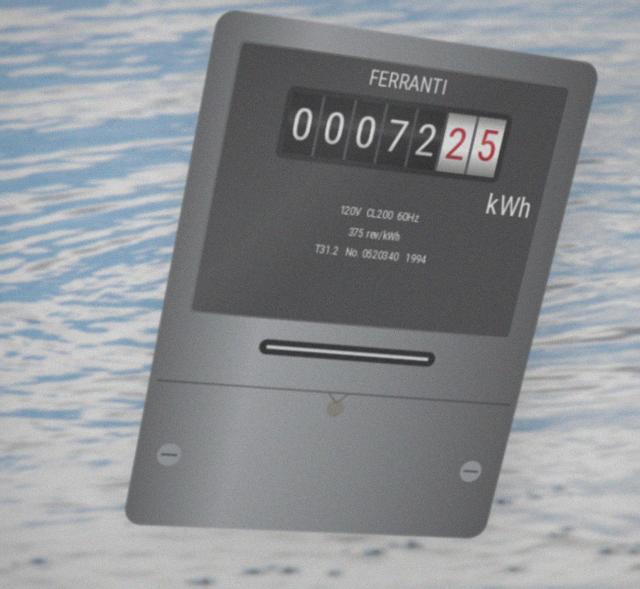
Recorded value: {"value": 72.25, "unit": "kWh"}
